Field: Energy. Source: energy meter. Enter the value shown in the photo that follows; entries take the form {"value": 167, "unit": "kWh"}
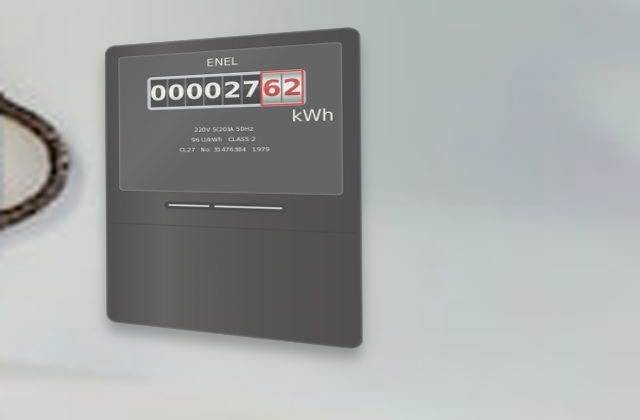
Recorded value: {"value": 27.62, "unit": "kWh"}
